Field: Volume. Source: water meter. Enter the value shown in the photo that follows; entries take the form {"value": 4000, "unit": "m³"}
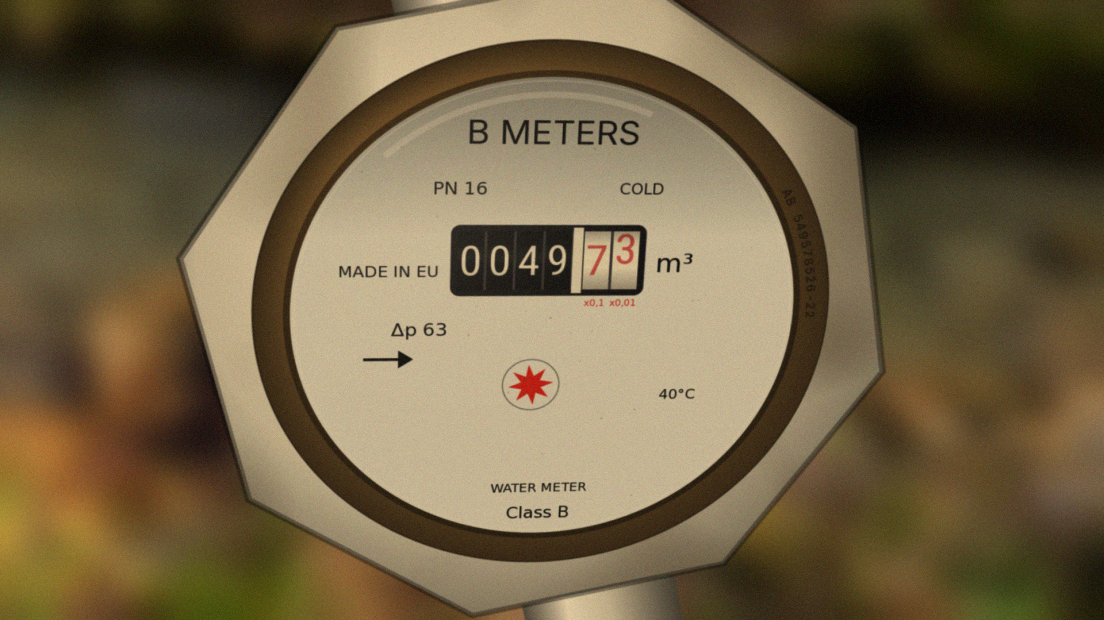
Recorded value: {"value": 49.73, "unit": "m³"}
